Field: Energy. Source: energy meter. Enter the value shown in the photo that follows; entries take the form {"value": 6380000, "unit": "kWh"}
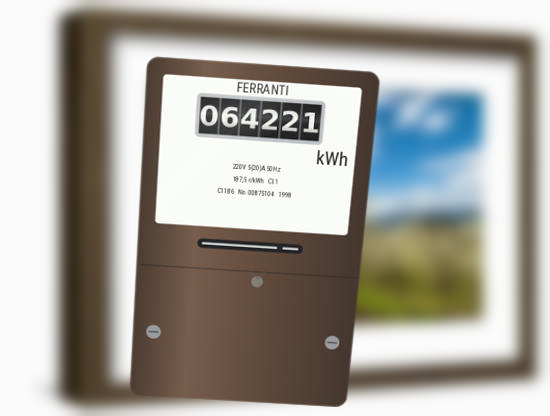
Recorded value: {"value": 64221, "unit": "kWh"}
